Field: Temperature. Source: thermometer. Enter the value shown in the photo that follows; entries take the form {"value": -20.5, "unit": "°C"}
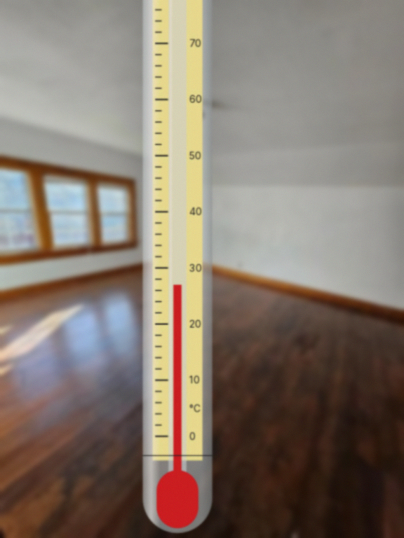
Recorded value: {"value": 27, "unit": "°C"}
